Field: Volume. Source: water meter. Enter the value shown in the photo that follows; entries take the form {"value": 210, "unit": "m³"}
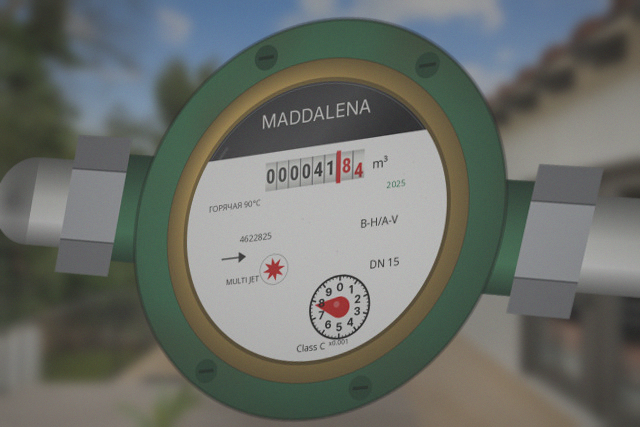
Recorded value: {"value": 41.837, "unit": "m³"}
